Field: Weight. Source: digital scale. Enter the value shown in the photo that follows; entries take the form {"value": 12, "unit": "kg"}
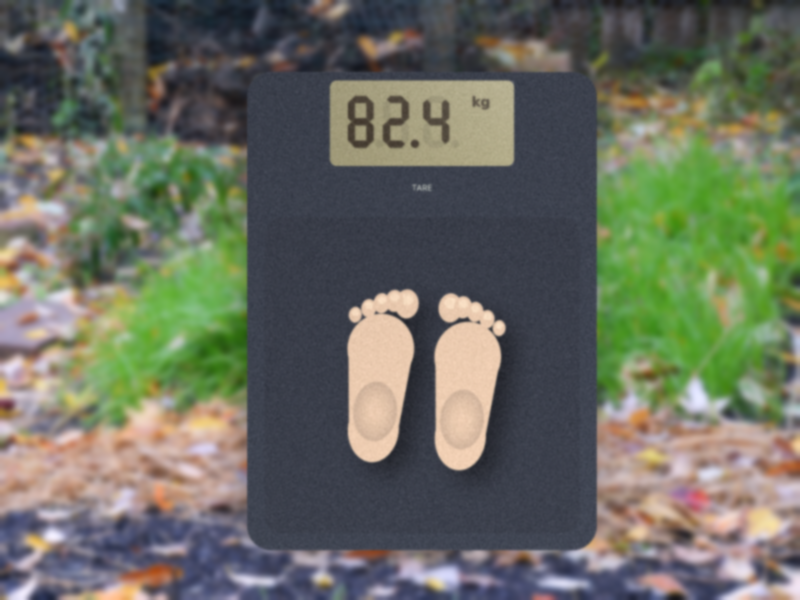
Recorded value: {"value": 82.4, "unit": "kg"}
